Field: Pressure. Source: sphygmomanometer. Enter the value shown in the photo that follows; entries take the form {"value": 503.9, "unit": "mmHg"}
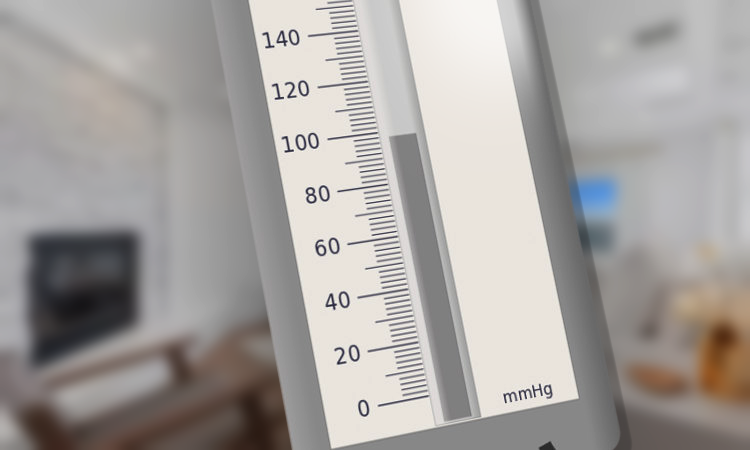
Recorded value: {"value": 98, "unit": "mmHg"}
